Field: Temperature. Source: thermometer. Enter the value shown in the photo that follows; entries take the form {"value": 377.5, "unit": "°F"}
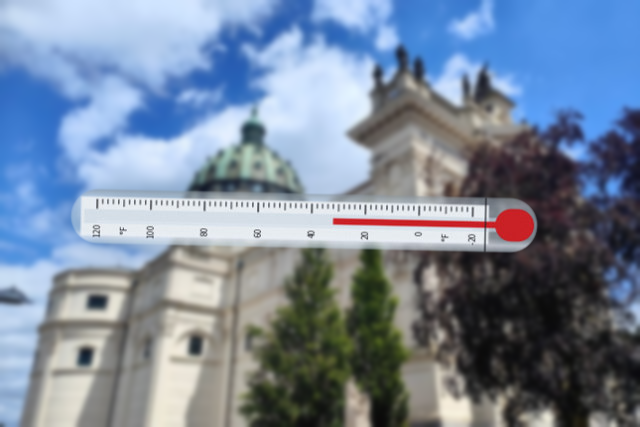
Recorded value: {"value": 32, "unit": "°F"}
